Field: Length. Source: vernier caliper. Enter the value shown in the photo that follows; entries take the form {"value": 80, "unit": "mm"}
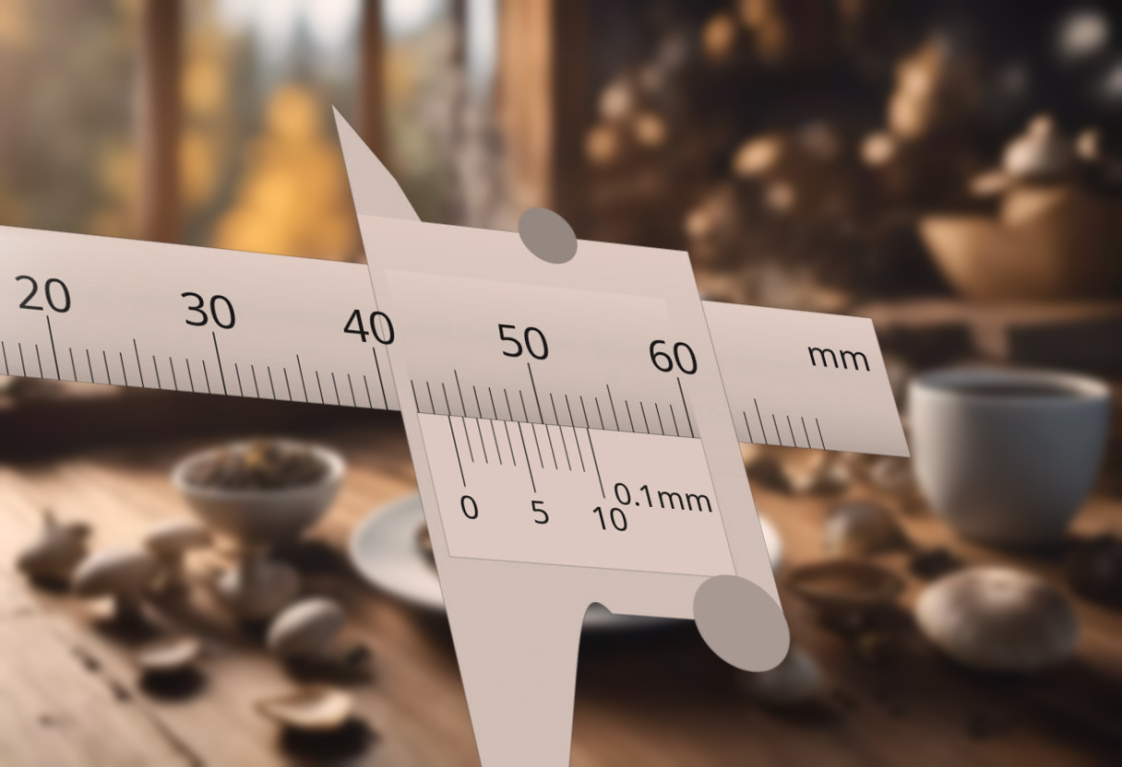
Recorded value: {"value": 43.9, "unit": "mm"}
